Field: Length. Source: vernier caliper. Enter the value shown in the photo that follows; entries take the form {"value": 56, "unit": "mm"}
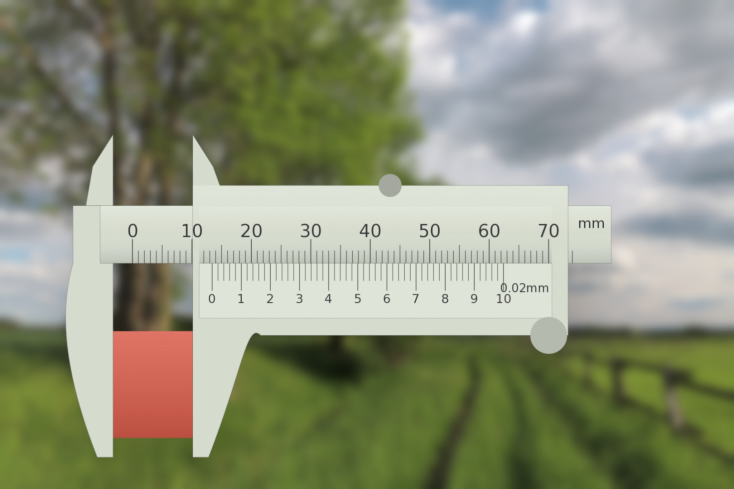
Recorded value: {"value": 13.4, "unit": "mm"}
